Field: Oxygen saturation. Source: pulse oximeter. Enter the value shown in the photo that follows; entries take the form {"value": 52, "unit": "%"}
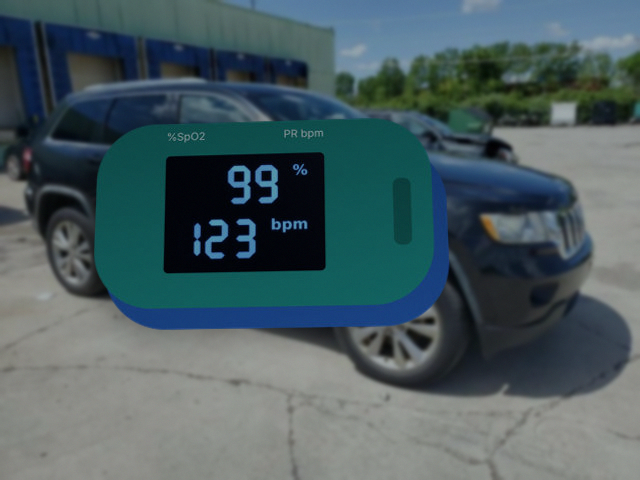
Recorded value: {"value": 99, "unit": "%"}
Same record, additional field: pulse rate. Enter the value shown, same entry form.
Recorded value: {"value": 123, "unit": "bpm"}
